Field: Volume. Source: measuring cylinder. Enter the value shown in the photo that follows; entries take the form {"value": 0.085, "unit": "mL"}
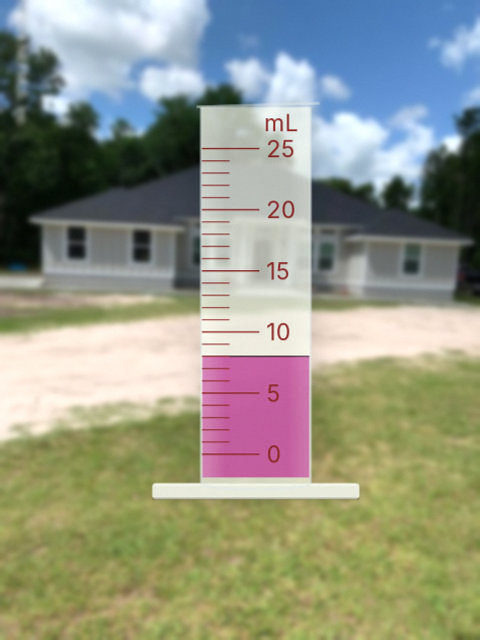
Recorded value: {"value": 8, "unit": "mL"}
